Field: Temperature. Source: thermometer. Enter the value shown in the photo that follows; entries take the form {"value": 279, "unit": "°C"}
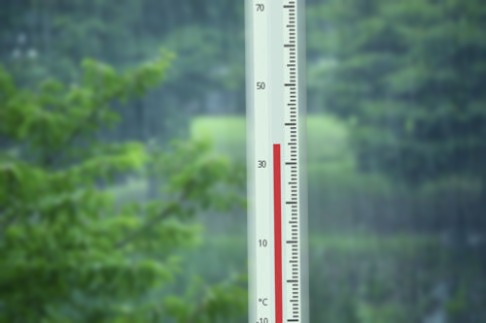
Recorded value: {"value": 35, "unit": "°C"}
